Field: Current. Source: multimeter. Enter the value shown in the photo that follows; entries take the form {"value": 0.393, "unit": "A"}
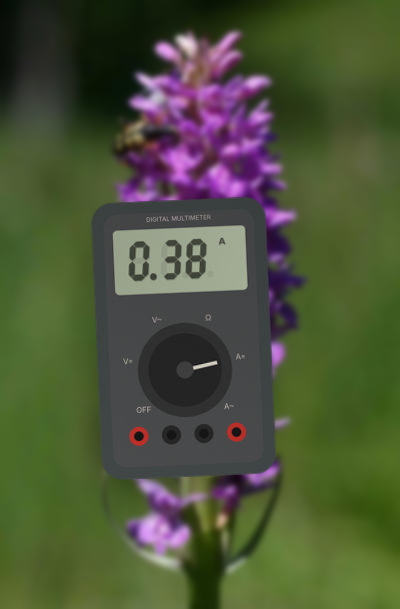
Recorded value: {"value": 0.38, "unit": "A"}
